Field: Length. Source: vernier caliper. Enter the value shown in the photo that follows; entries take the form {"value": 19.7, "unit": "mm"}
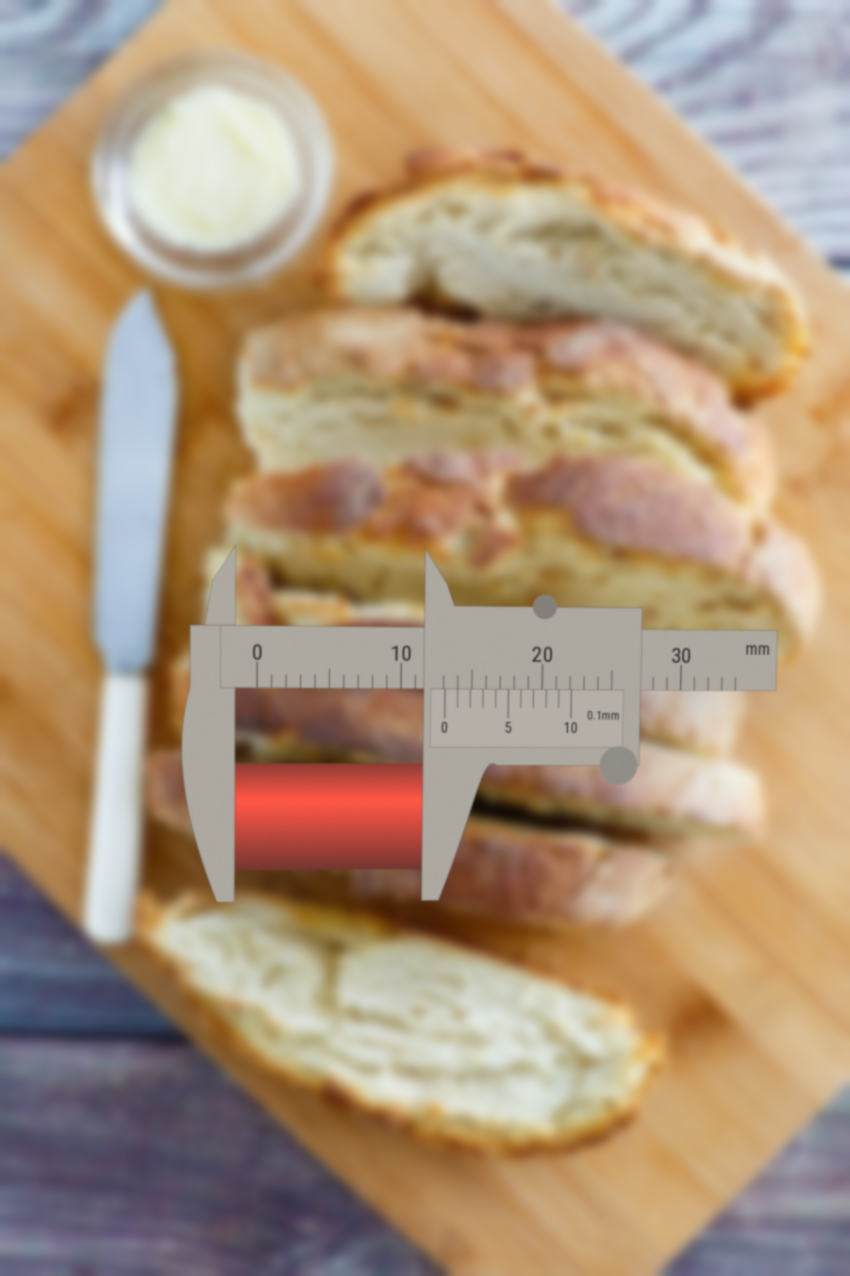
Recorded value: {"value": 13.1, "unit": "mm"}
